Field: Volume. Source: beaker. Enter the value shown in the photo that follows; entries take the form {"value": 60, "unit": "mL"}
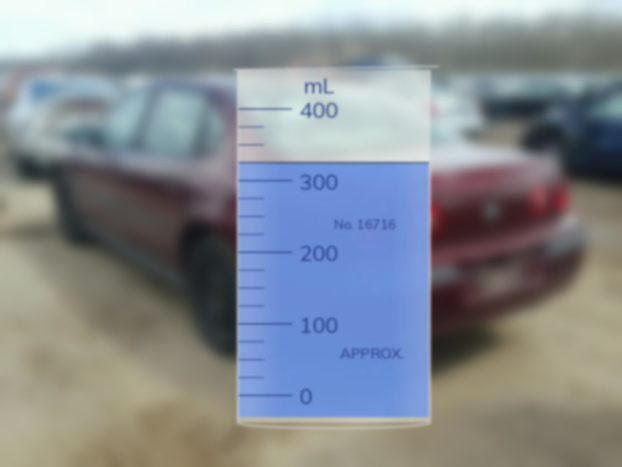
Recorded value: {"value": 325, "unit": "mL"}
